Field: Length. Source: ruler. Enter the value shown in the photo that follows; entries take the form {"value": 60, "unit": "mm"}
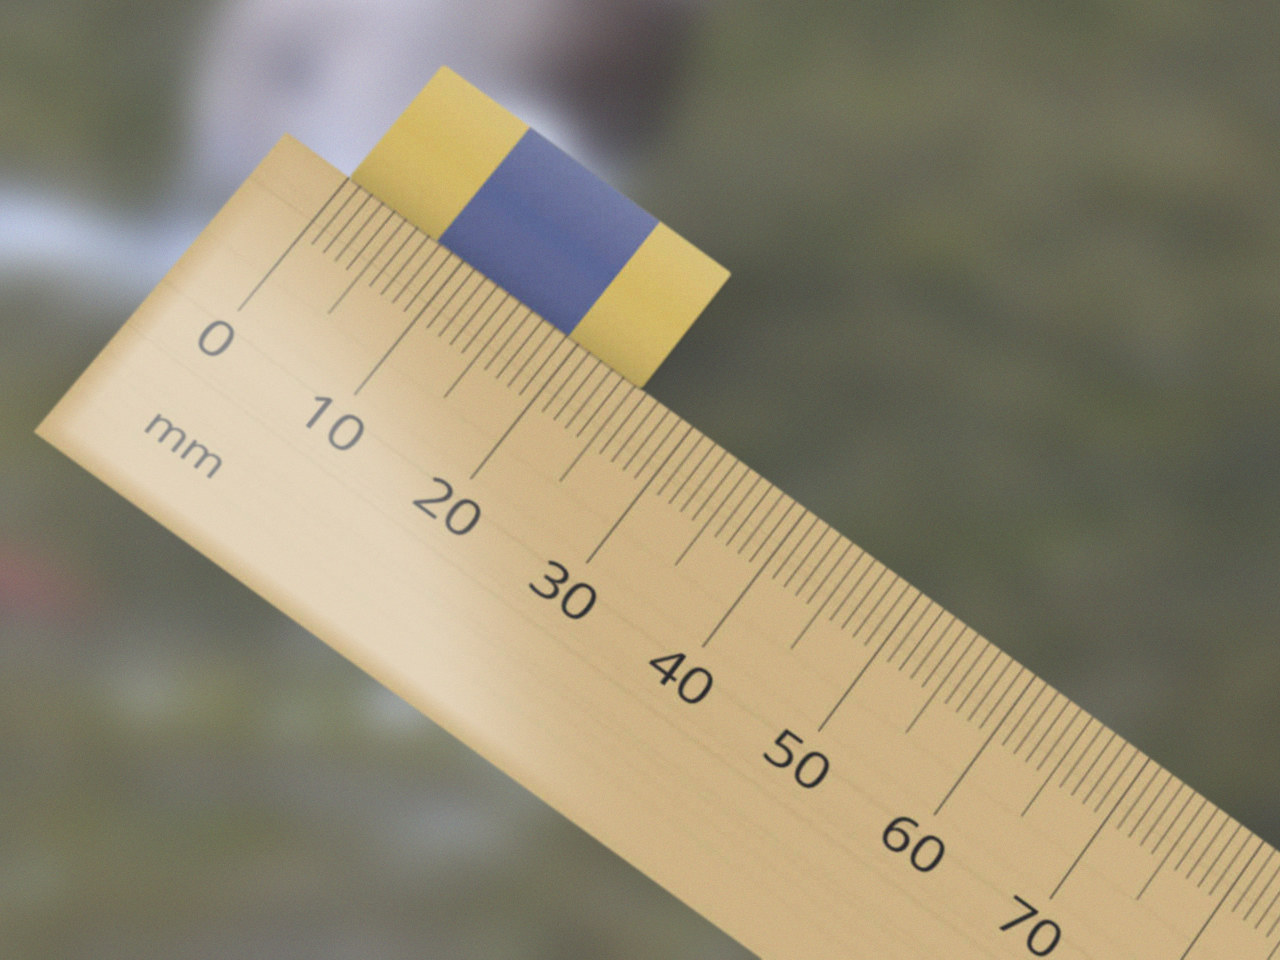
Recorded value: {"value": 25.5, "unit": "mm"}
